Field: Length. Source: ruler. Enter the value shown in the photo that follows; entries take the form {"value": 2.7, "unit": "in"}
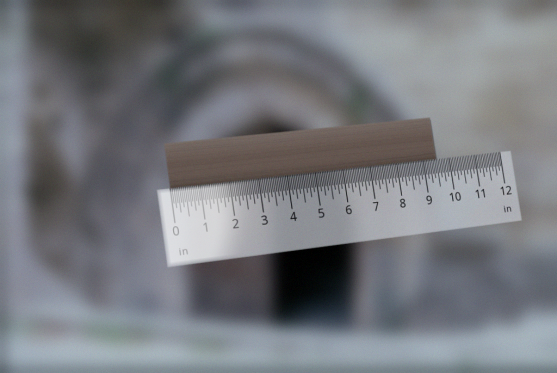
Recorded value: {"value": 9.5, "unit": "in"}
